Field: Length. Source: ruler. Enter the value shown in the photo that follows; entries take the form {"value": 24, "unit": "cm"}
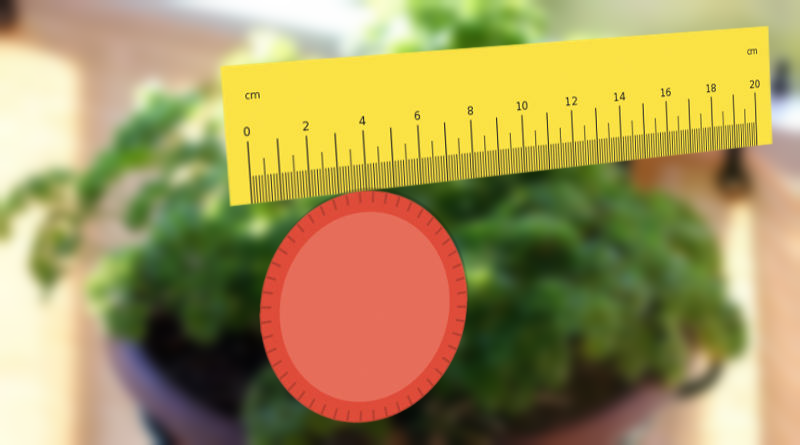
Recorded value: {"value": 7.5, "unit": "cm"}
